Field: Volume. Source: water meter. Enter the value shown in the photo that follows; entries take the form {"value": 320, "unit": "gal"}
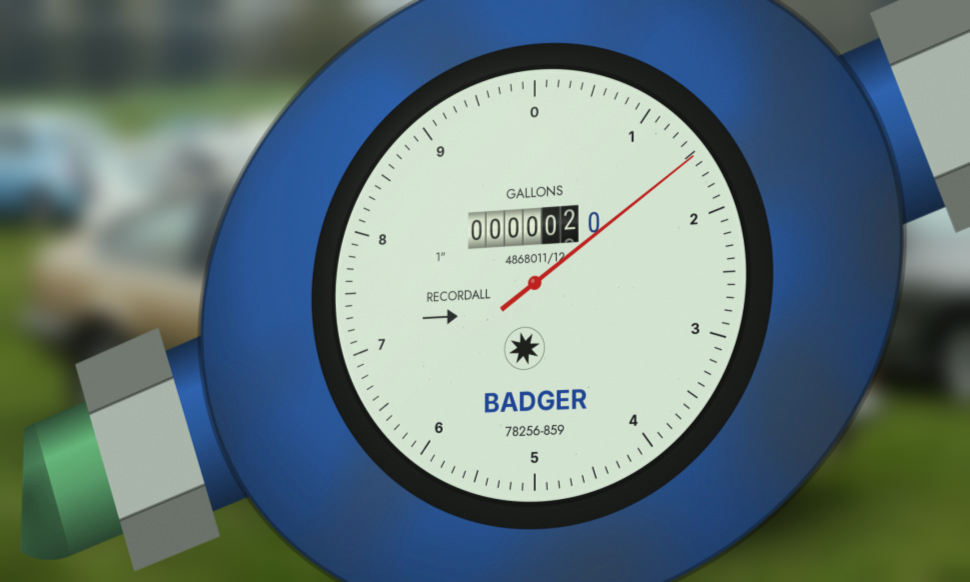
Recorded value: {"value": 21.5, "unit": "gal"}
